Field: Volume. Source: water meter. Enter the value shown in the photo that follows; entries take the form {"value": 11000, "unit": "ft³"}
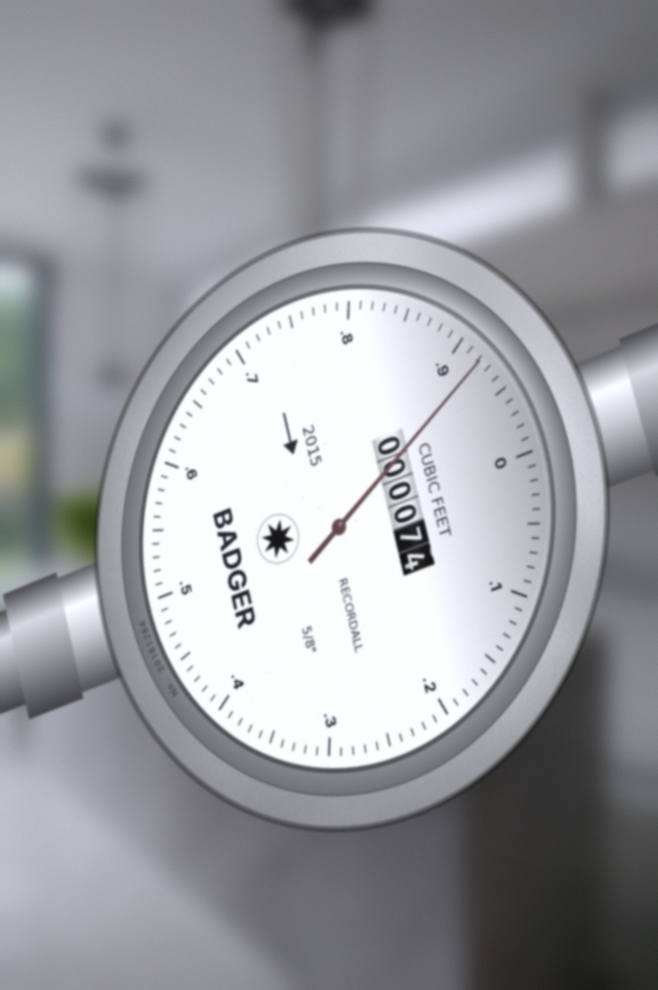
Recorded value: {"value": 73.92, "unit": "ft³"}
